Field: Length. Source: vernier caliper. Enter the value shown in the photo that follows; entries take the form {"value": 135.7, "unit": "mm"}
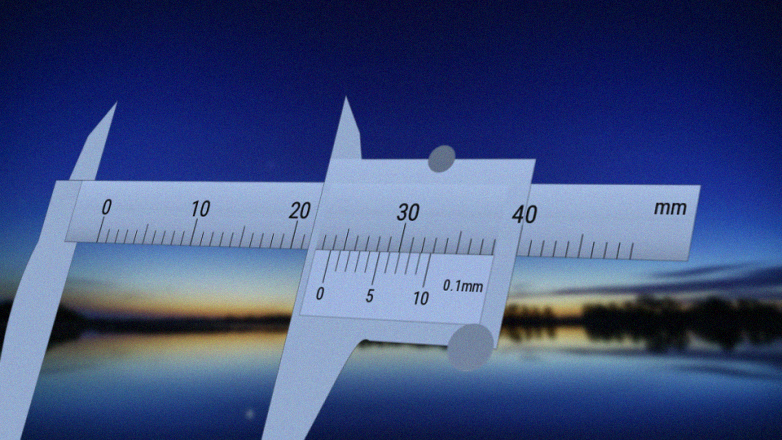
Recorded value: {"value": 23.8, "unit": "mm"}
